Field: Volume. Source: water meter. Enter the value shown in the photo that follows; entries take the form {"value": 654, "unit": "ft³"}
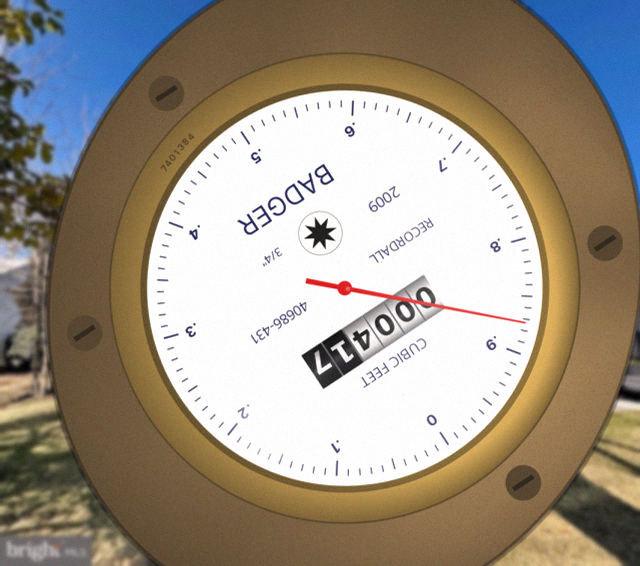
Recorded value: {"value": 416.87, "unit": "ft³"}
